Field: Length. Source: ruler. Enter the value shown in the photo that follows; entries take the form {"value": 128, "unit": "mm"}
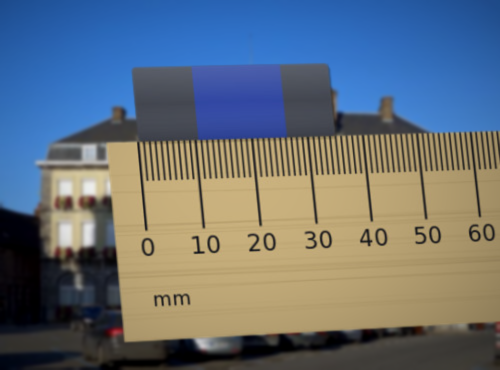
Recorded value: {"value": 35, "unit": "mm"}
